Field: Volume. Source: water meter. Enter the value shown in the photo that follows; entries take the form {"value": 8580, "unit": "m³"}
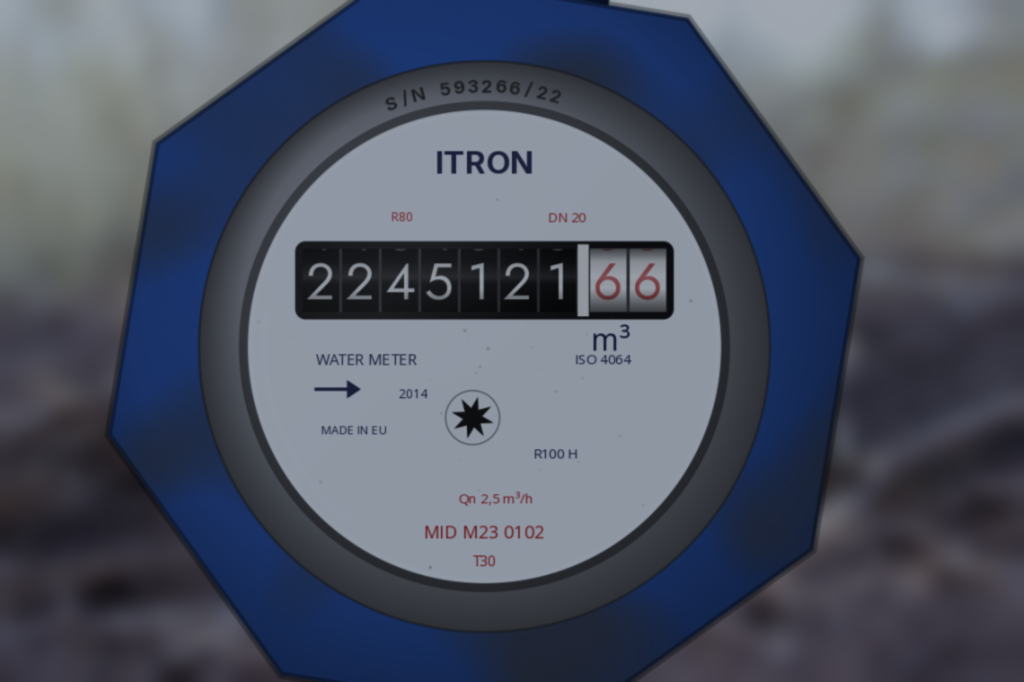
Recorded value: {"value": 2245121.66, "unit": "m³"}
